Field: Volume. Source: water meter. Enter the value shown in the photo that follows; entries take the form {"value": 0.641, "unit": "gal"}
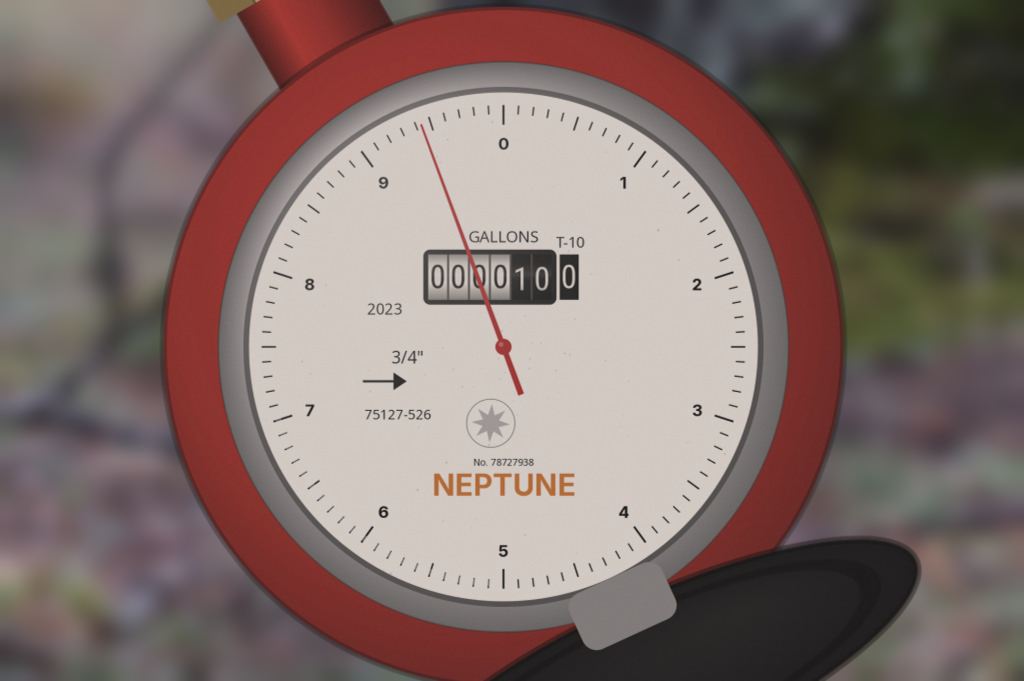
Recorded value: {"value": 99.4, "unit": "gal"}
